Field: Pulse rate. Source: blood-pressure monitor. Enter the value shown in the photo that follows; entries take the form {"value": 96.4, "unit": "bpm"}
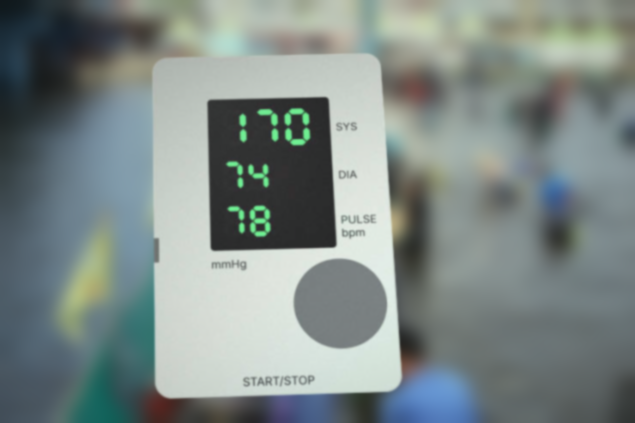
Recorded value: {"value": 78, "unit": "bpm"}
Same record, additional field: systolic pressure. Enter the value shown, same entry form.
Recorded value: {"value": 170, "unit": "mmHg"}
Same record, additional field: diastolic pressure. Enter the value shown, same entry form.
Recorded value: {"value": 74, "unit": "mmHg"}
